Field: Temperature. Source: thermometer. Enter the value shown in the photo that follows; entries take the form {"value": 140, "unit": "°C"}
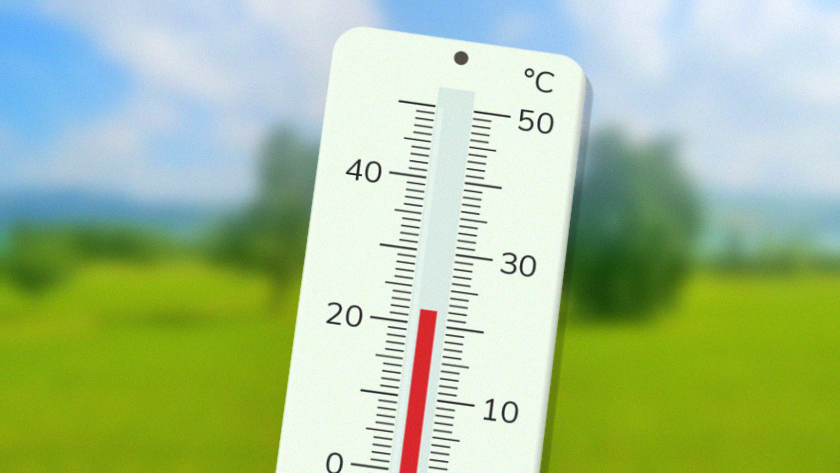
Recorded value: {"value": 22, "unit": "°C"}
